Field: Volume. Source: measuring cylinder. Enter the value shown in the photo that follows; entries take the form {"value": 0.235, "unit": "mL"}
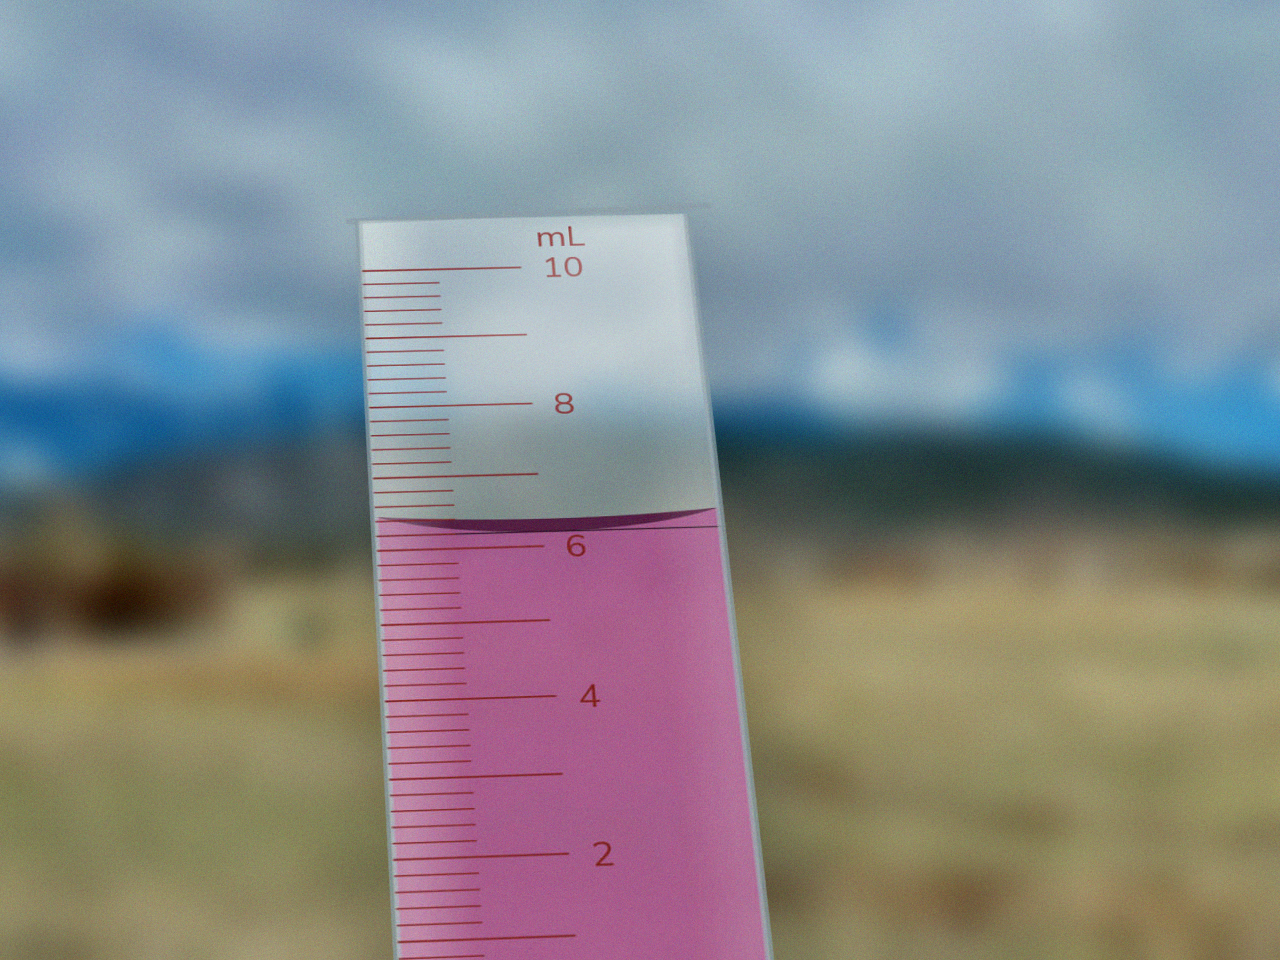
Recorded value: {"value": 6.2, "unit": "mL"}
